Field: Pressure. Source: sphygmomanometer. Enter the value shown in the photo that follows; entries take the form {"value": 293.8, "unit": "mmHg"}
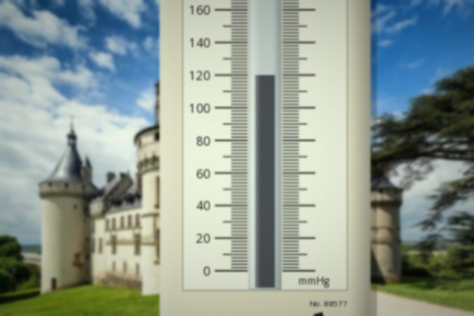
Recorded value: {"value": 120, "unit": "mmHg"}
